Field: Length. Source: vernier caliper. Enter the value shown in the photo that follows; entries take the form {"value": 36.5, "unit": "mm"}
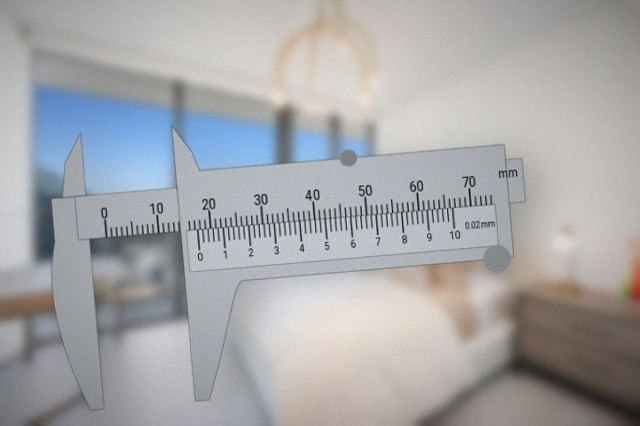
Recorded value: {"value": 17.5, "unit": "mm"}
